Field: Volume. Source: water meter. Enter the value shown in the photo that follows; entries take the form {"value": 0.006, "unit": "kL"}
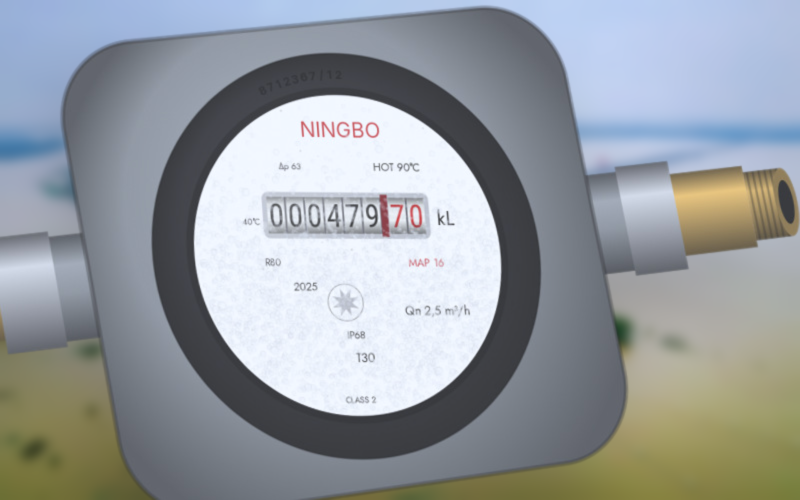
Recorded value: {"value": 479.70, "unit": "kL"}
